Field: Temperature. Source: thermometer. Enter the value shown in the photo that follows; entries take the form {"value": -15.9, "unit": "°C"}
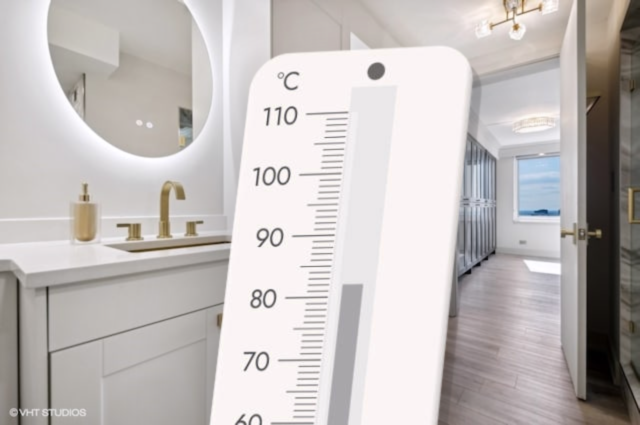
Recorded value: {"value": 82, "unit": "°C"}
